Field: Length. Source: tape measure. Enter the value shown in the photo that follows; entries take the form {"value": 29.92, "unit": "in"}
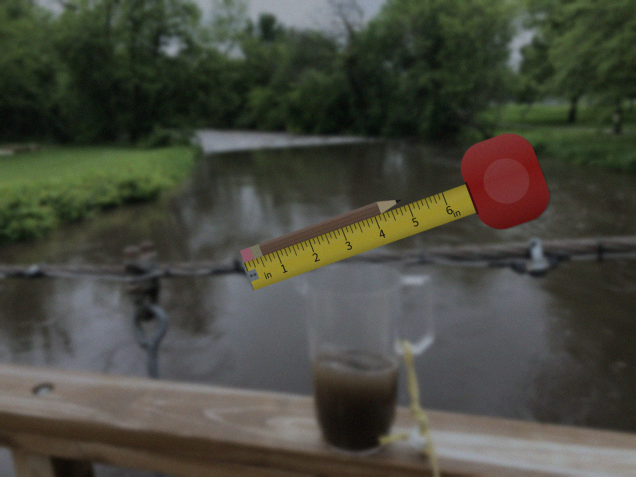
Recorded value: {"value": 4.875, "unit": "in"}
